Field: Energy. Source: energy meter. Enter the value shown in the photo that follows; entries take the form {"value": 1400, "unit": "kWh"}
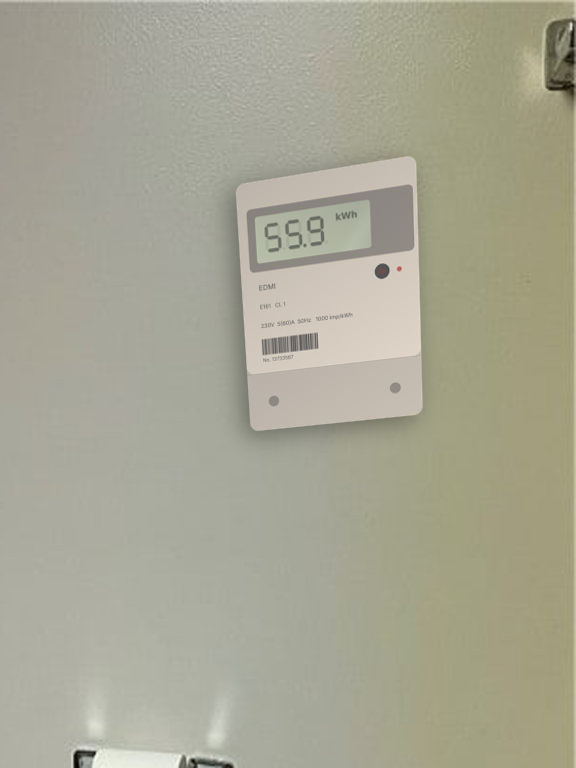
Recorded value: {"value": 55.9, "unit": "kWh"}
